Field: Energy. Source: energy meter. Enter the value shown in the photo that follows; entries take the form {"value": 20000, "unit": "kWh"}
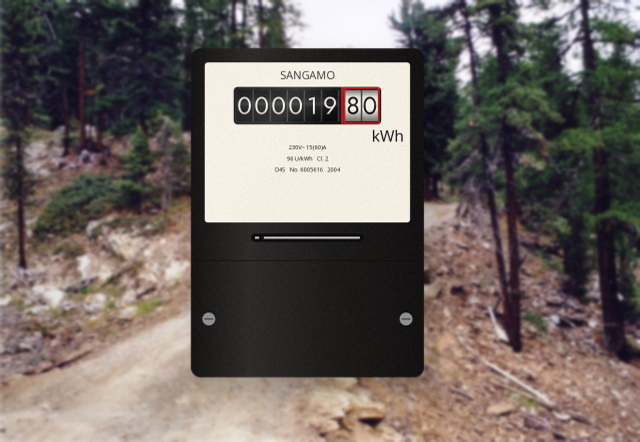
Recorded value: {"value": 19.80, "unit": "kWh"}
